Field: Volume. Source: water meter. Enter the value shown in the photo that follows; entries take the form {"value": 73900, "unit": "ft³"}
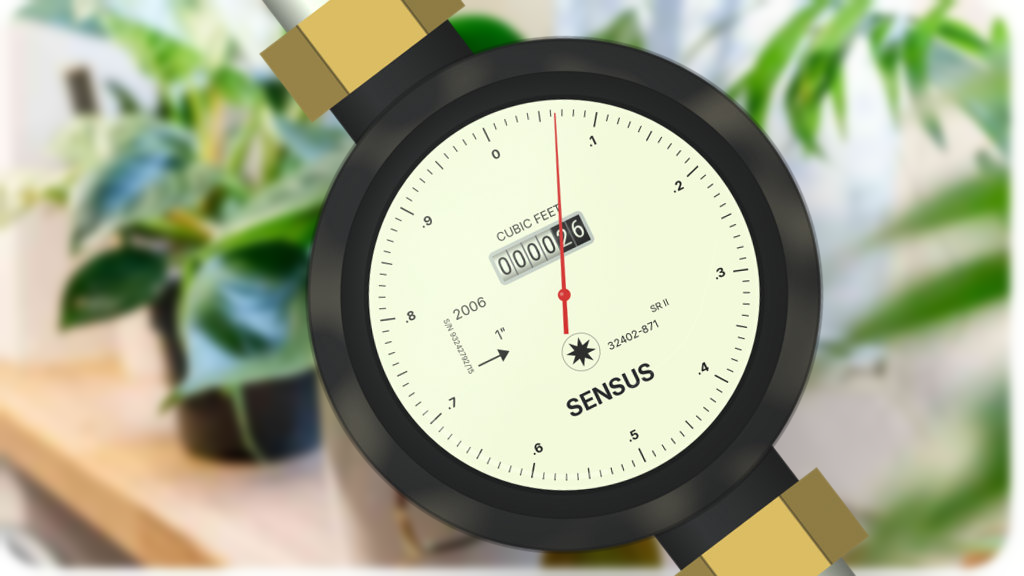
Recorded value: {"value": 26.06, "unit": "ft³"}
